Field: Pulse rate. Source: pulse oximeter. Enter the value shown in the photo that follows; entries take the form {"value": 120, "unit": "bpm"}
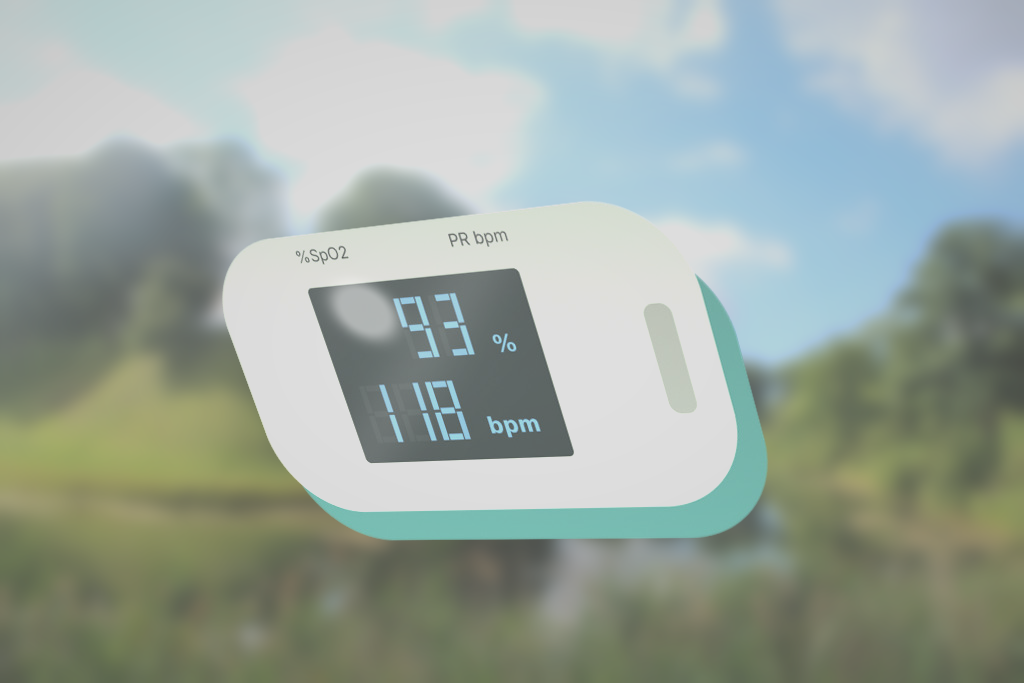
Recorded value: {"value": 118, "unit": "bpm"}
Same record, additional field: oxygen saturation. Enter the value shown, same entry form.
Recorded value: {"value": 93, "unit": "%"}
